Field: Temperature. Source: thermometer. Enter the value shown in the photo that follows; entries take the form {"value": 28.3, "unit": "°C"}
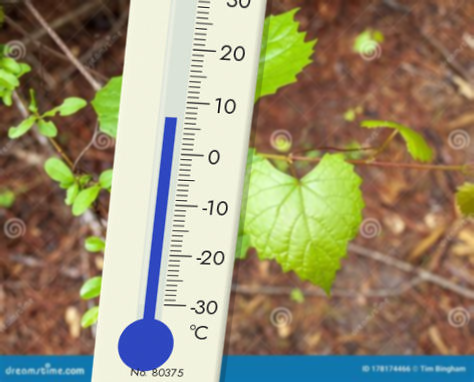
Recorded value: {"value": 7, "unit": "°C"}
